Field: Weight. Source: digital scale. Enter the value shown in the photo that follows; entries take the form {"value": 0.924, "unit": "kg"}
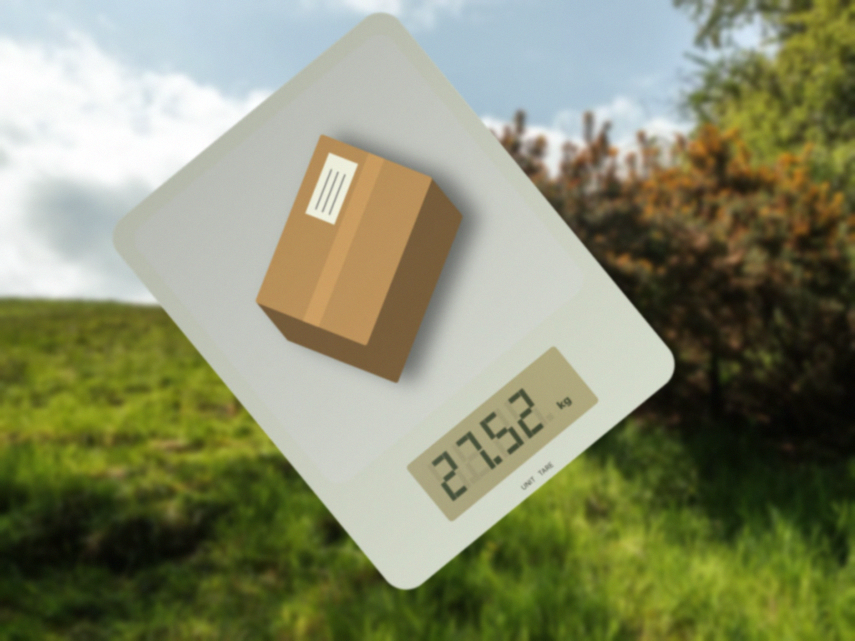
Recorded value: {"value": 27.52, "unit": "kg"}
